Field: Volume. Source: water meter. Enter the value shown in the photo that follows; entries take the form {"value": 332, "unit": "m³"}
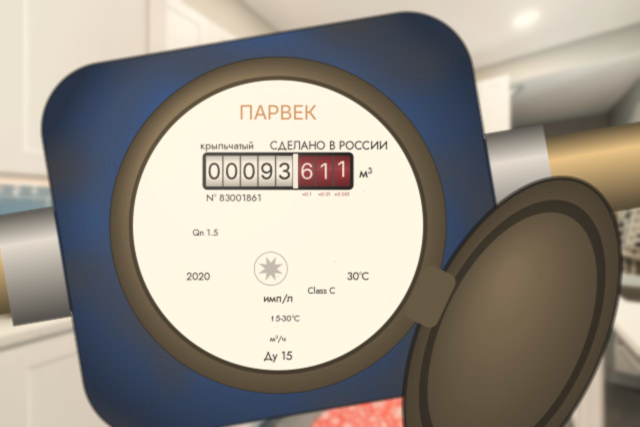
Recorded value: {"value": 93.611, "unit": "m³"}
